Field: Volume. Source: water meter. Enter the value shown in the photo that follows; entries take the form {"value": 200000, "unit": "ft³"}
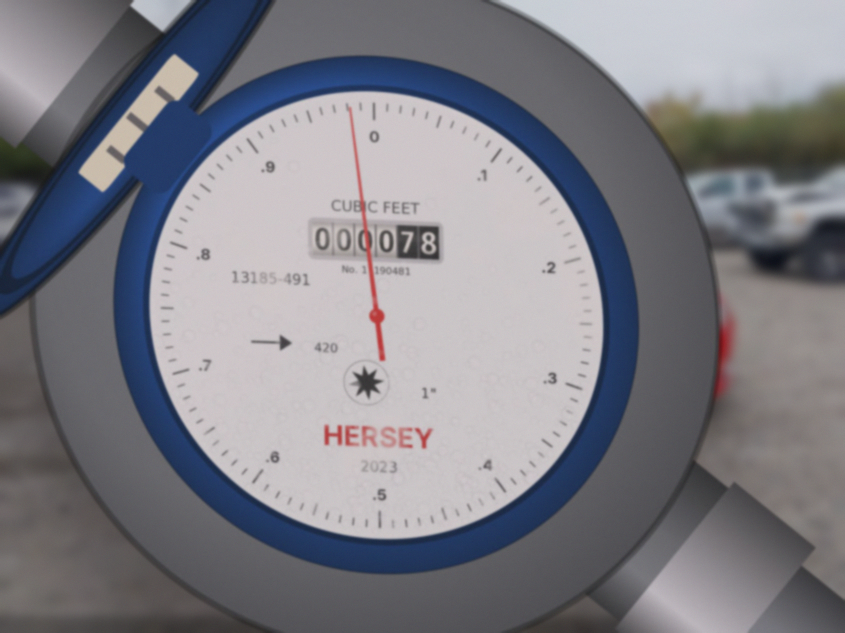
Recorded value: {"value": 77.98, "unit": "ft³"}
